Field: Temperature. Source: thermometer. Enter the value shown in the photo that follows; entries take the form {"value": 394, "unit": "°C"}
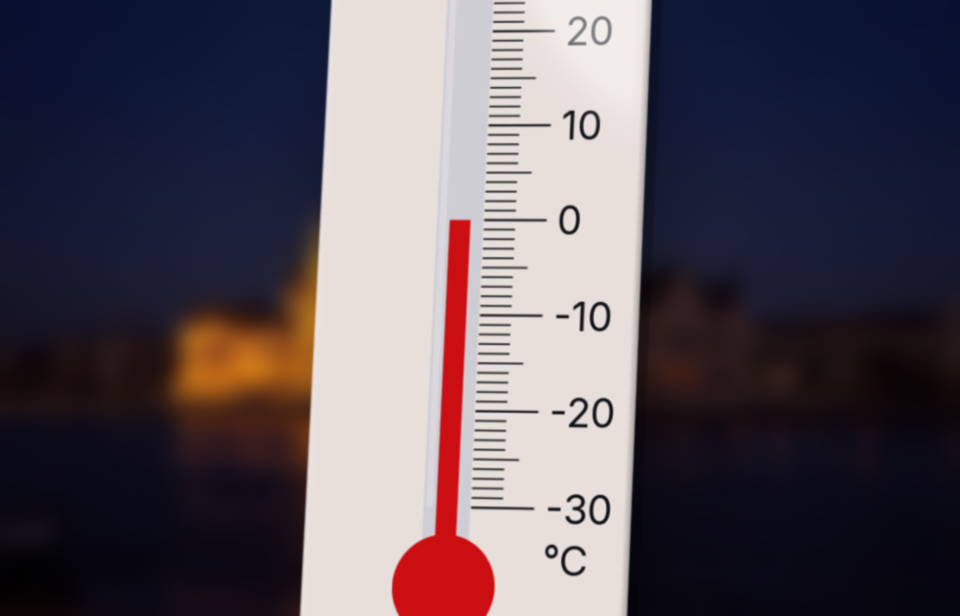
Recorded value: {"value": 0, "unit": "°C"}
